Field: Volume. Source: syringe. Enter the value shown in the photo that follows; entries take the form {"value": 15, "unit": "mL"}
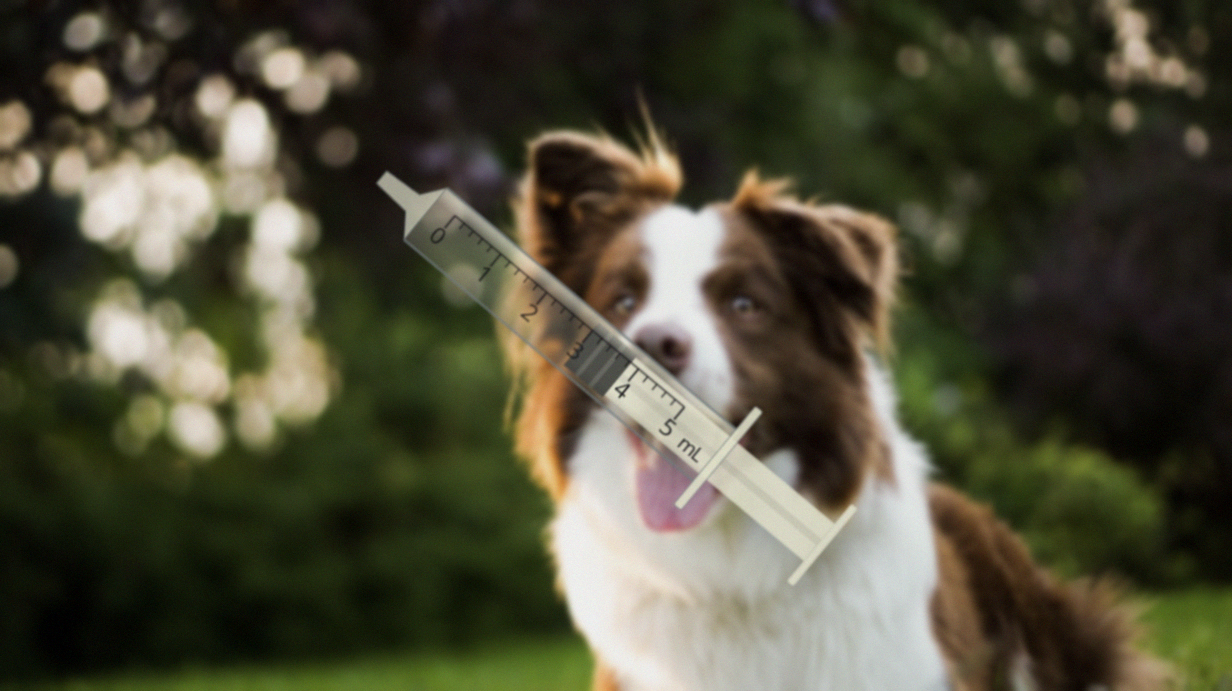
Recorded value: {"value": 3, "unit": "mL"}
